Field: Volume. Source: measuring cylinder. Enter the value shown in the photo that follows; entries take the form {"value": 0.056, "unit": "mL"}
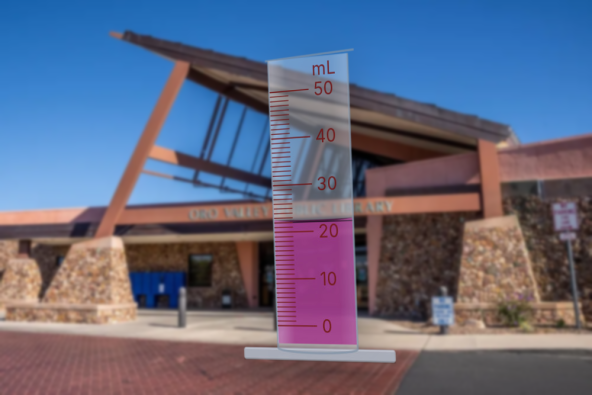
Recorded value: {"value": 22, "unit": "mL"}
